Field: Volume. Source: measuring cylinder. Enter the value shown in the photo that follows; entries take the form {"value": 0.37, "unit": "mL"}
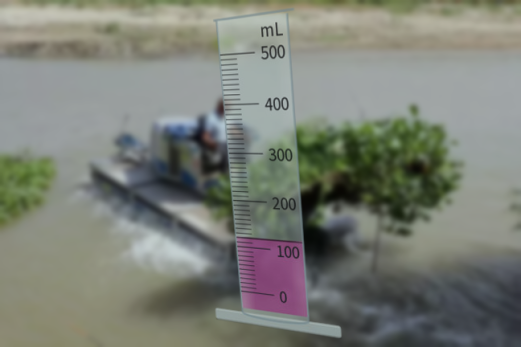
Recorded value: {"value": 120, "unit": "mL"}
